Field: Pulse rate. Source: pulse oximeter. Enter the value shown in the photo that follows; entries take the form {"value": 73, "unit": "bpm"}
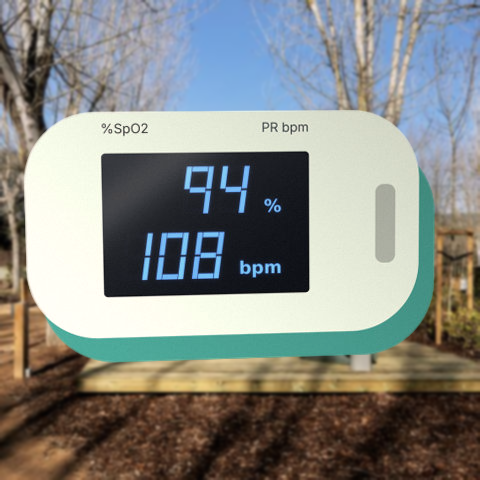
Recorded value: {"value": 108, "unit": "bpm"}
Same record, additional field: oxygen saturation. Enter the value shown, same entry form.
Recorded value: {"value": 94, "unit": "%"}
